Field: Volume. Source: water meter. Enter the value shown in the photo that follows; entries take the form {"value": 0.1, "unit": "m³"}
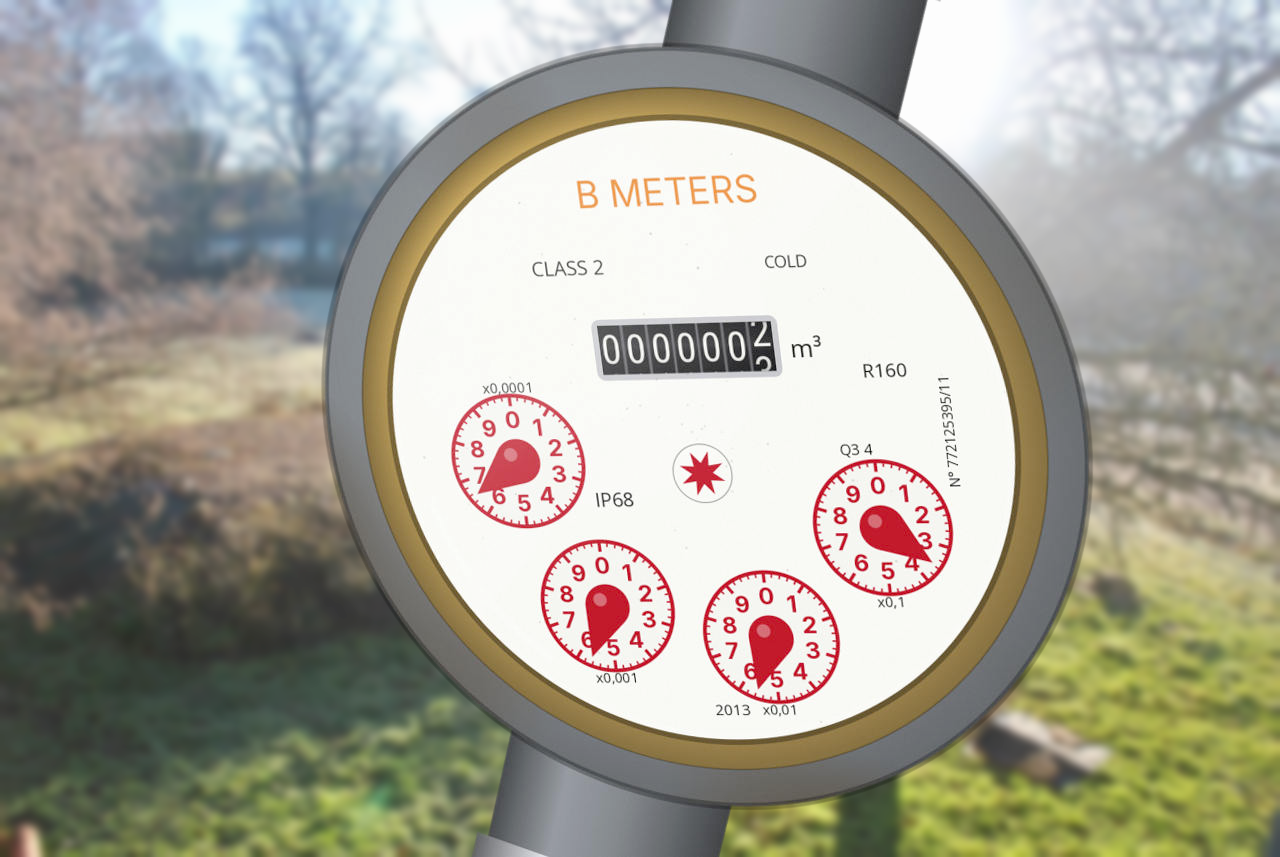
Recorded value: {"value": 2.3556, "unit": "m³"}
